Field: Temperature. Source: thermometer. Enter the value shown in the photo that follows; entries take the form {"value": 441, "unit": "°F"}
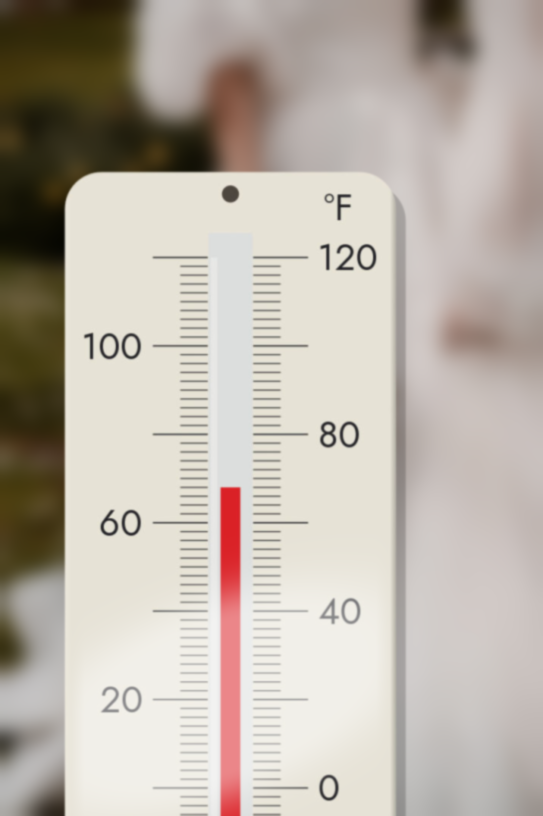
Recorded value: {"value": 68, "unit": "°F"}
